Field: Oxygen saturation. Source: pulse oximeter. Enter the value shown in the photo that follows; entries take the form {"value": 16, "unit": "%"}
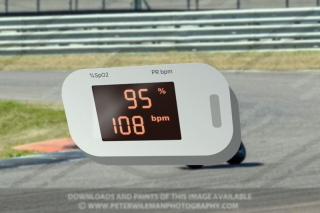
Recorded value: {"value": 95, "unit": "%"}
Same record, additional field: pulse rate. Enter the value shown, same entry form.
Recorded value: {"value": 108, "unit": "bpm"}
